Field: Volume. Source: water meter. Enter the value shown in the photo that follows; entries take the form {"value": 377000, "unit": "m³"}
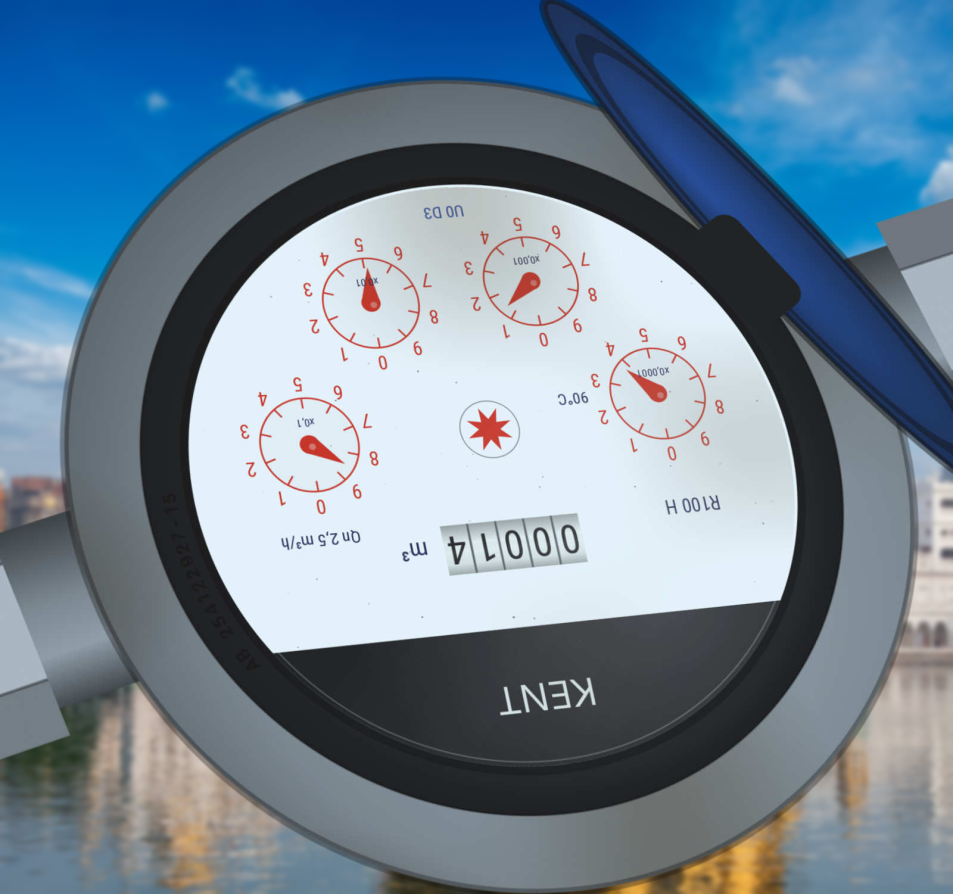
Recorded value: {"value": 14.8513, "unit": "m³"}
